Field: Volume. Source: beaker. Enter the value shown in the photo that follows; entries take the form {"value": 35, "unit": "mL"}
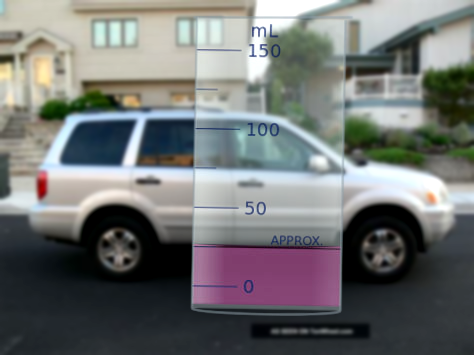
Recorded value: {"value": 25, "unit": "mL"}
